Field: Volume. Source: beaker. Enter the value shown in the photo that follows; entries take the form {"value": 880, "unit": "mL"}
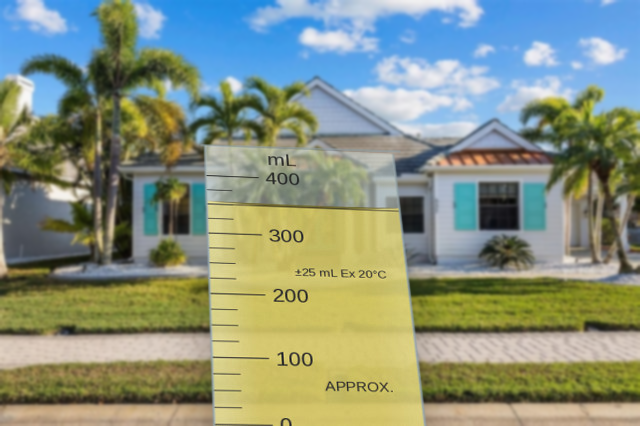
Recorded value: {"value": 350, "unit": "mL"}
